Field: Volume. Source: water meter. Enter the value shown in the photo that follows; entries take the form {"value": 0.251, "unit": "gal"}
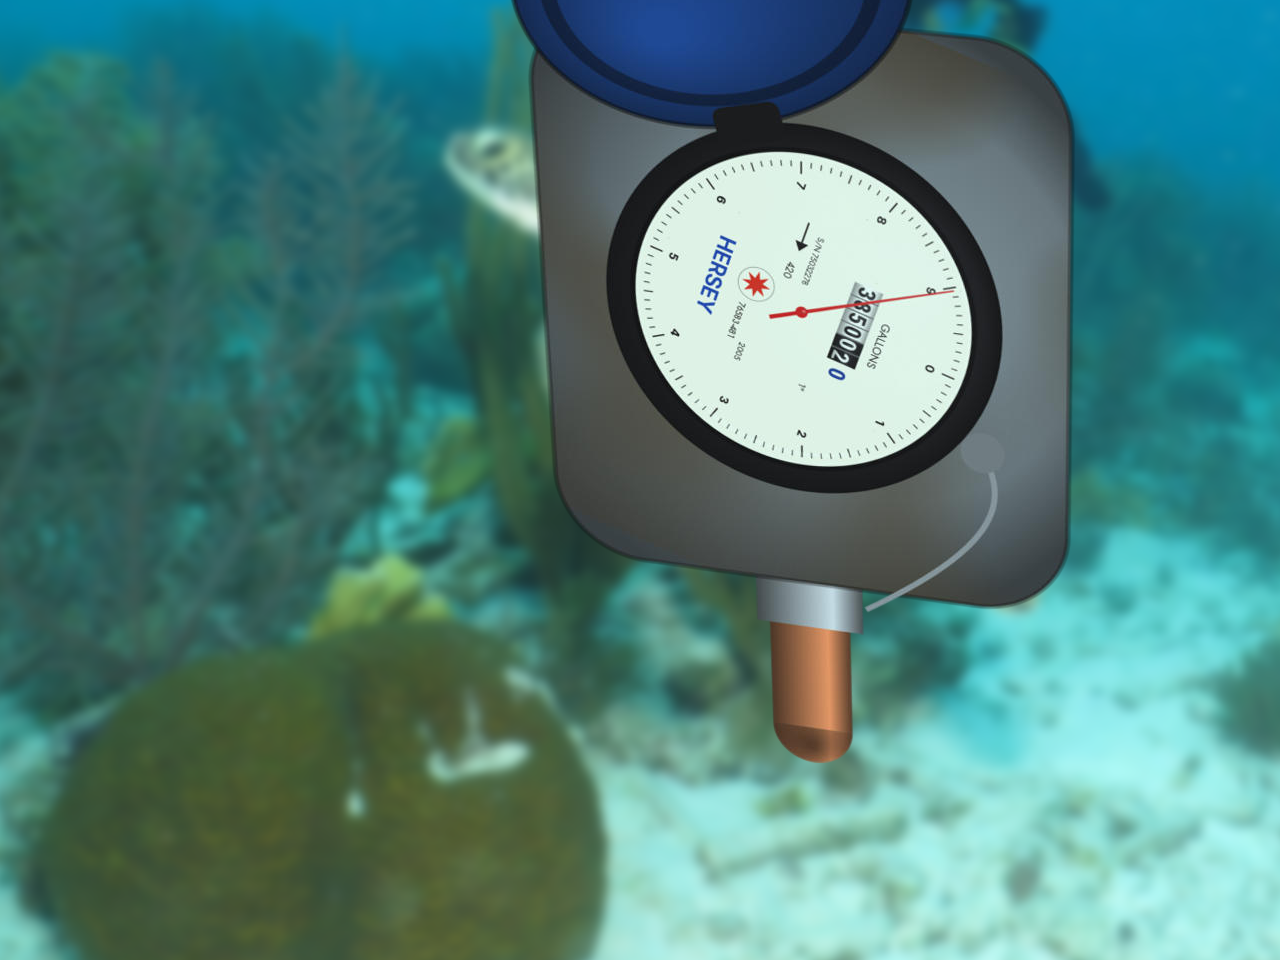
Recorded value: {"value": 3850019.0, "unit": "gal"}
